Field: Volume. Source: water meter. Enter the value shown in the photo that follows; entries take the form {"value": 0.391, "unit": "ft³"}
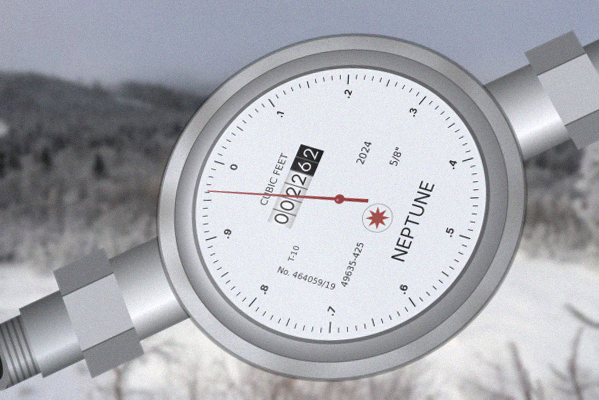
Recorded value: {"value": 2261.96, "unit": "ft³"}
